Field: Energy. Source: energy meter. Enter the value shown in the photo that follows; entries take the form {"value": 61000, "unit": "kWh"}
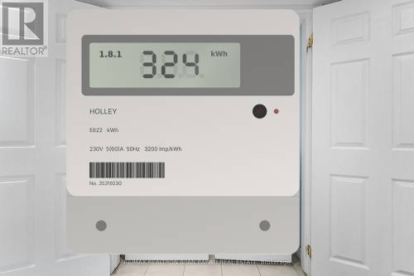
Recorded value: {"value": 324, "unit": "kWh"}
